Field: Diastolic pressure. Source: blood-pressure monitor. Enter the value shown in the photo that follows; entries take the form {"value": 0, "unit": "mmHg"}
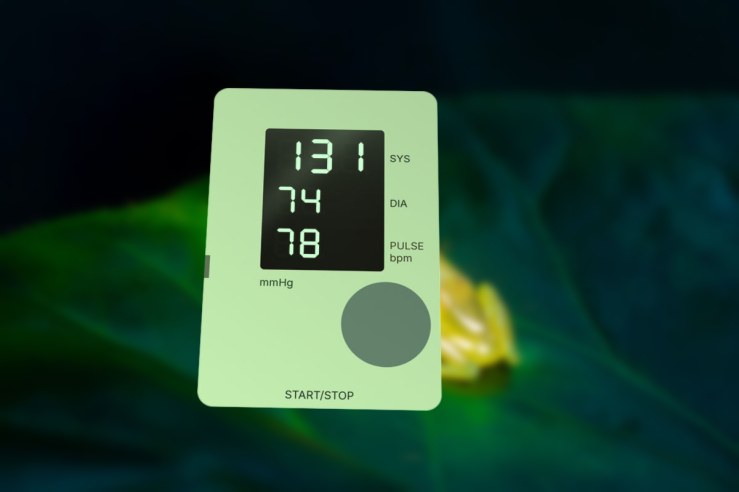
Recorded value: {"value": 74, "unit": "mmHg"}
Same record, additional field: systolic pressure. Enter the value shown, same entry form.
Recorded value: {"value": 131, "unit": "mmHg"}
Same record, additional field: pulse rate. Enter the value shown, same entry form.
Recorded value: {"value": 78, "unit": "bpm"}
